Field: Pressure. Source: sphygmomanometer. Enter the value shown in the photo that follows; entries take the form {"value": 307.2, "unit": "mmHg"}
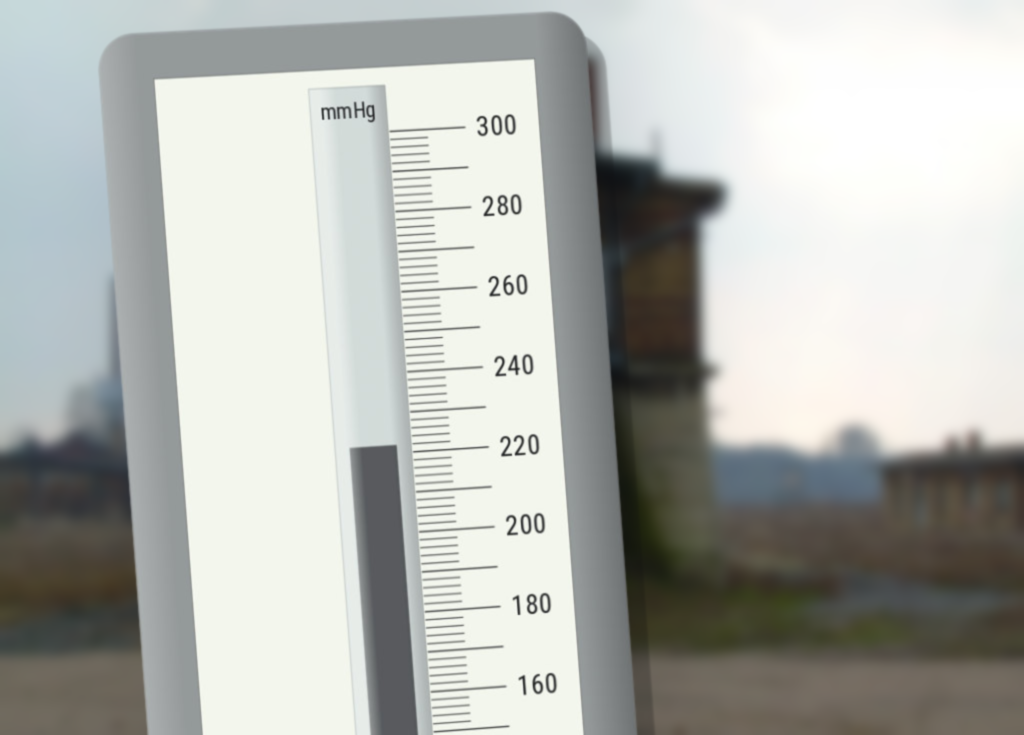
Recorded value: {"value": 222, "unit": "mmHg"}
